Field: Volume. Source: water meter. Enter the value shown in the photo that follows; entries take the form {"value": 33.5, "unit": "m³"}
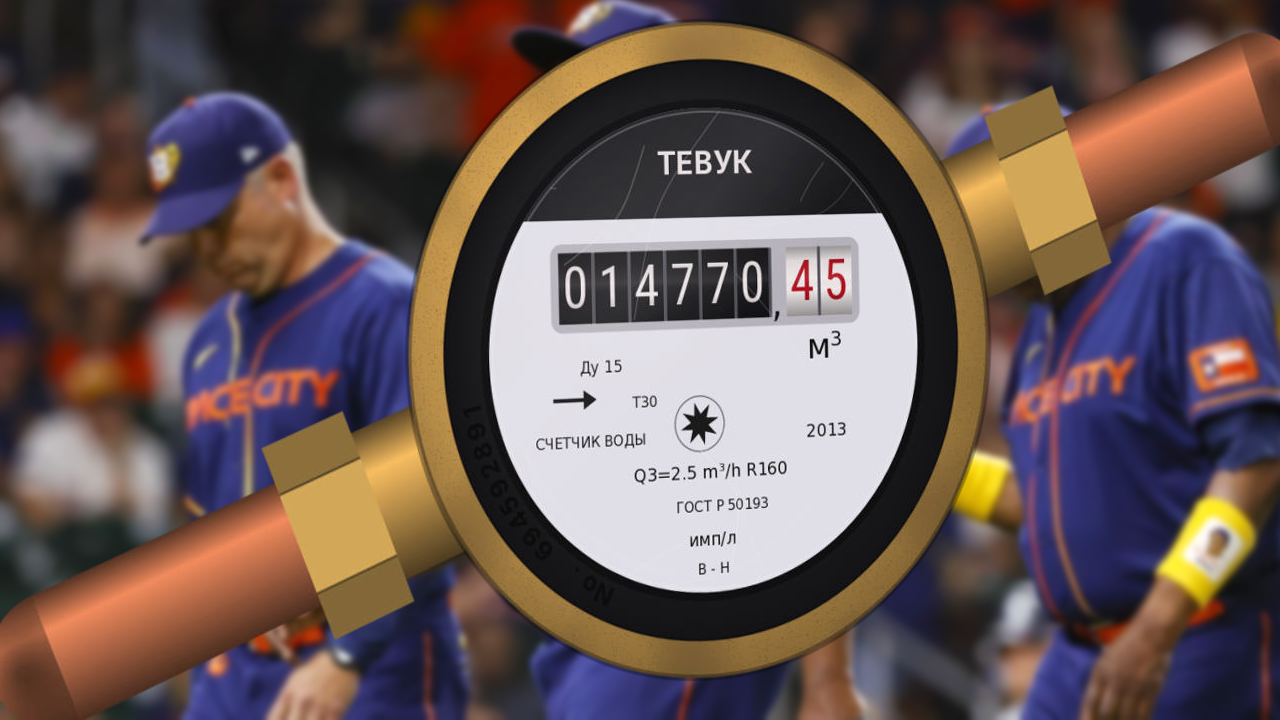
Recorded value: {"value": 14770.45, "unit": "m³"}
